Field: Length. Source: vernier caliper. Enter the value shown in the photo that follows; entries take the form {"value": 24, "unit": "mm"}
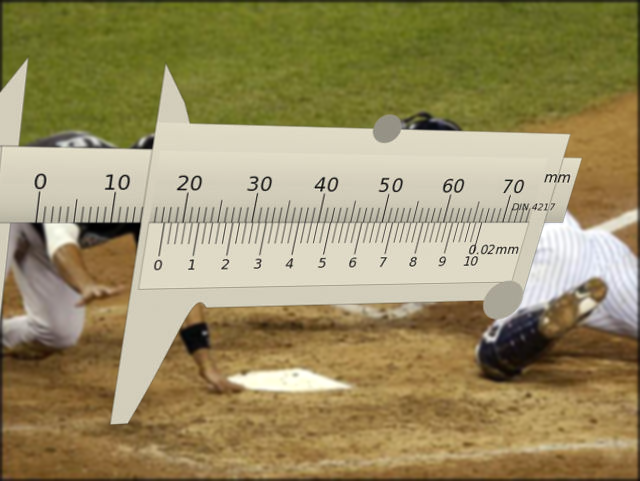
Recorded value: {"value": 17.4, "unit": "mm"}
